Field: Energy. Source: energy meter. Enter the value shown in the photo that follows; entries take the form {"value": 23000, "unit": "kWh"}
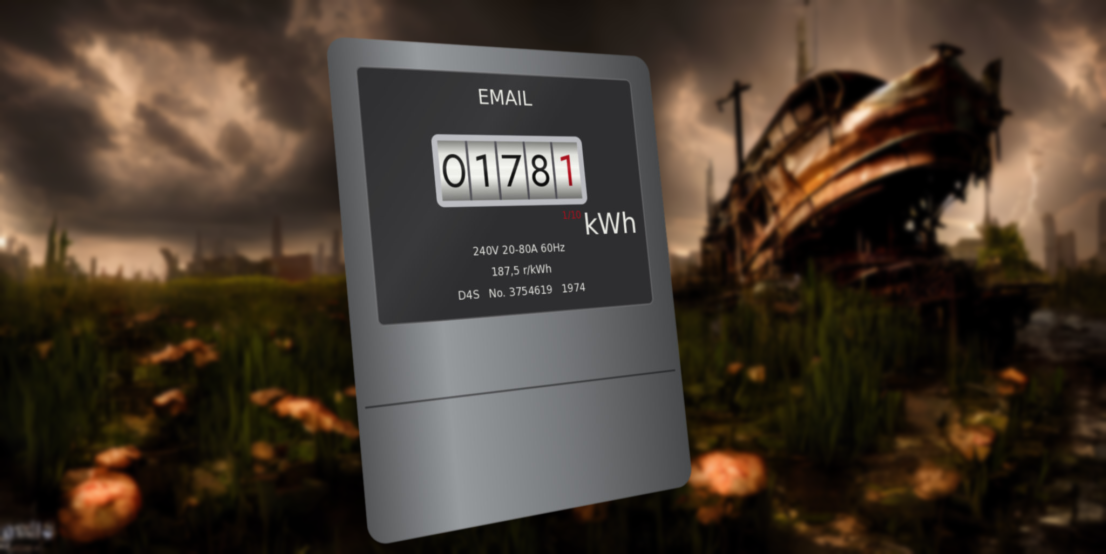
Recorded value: {"value": 178.1, "unit": "kWh"}
